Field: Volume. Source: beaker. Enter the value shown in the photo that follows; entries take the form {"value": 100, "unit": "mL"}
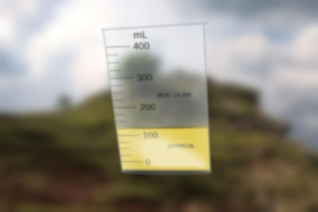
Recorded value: {"value": 125, "unit": "mL"}
